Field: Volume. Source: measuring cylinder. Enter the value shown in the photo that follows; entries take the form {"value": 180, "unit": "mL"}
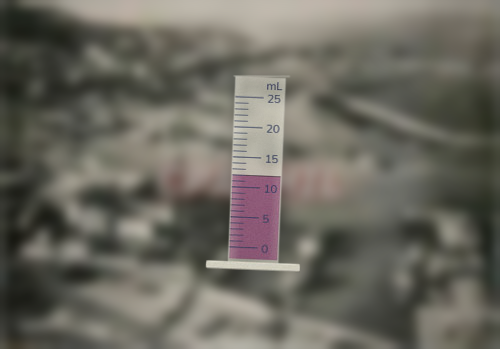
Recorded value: {"value": 12, "unit": "mL"}
